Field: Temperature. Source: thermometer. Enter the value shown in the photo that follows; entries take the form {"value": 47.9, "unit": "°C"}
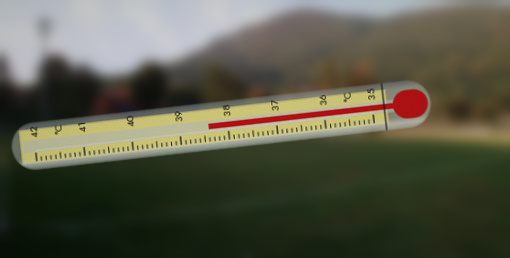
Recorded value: {"value": 38.4, "unit": "°C"}
